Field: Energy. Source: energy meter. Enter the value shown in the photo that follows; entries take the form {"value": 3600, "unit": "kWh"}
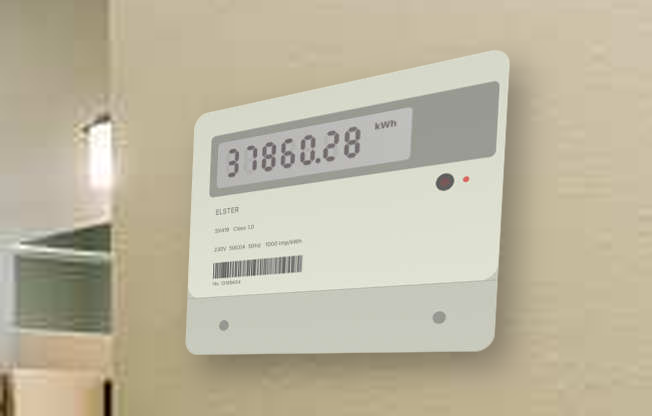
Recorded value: {"value": 37860.28, "unit": "kWh"}
